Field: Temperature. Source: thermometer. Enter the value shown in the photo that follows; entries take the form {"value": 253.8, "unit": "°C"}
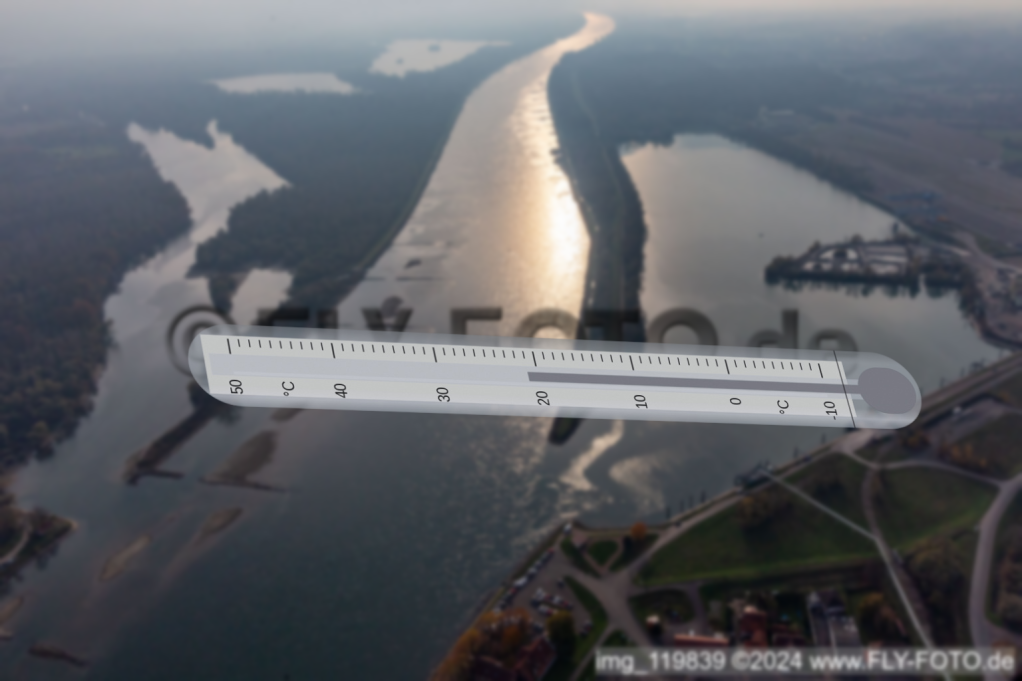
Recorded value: {"value": 21, "unit": "°C"}
